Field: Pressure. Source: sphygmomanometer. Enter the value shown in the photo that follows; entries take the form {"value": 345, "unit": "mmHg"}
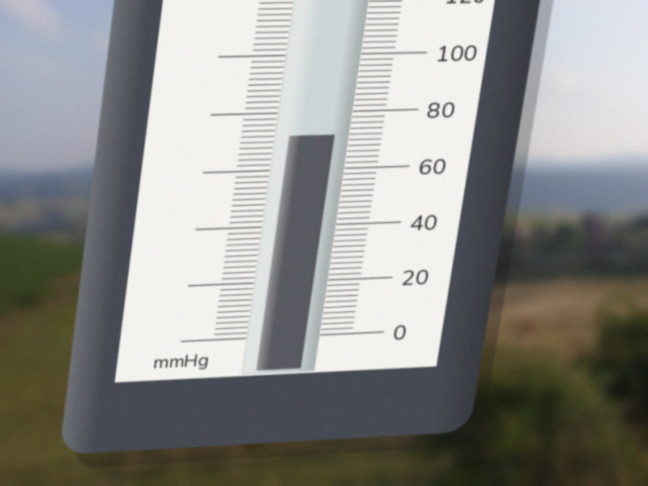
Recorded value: {"value": 72, "unit": "mmHg"}
